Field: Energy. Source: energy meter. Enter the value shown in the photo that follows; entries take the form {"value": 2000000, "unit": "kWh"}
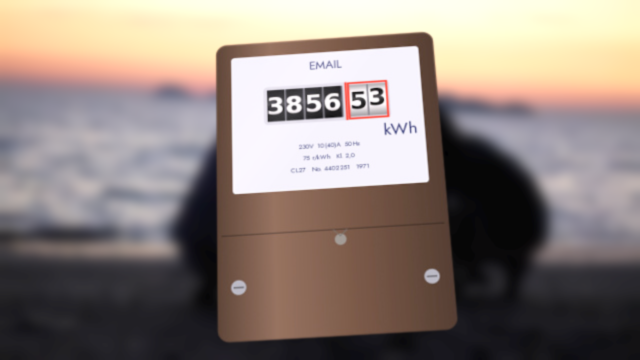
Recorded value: {"value": 3856.53, "unit": "kWh"}
